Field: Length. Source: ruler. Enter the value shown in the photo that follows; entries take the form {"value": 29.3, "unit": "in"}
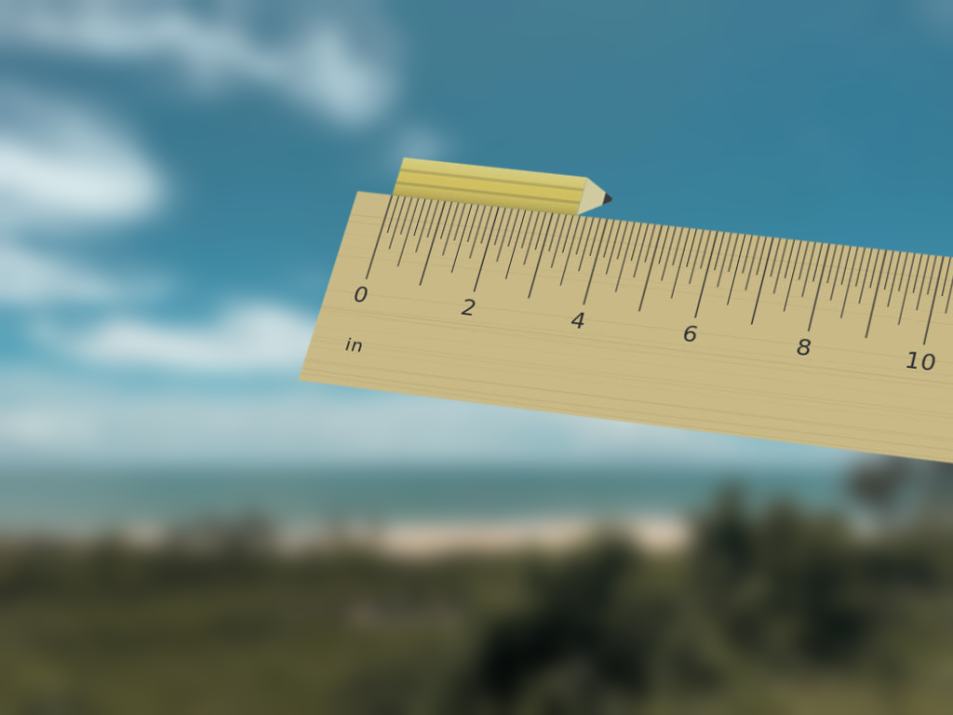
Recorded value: {"value": 4, "unit": "in"}
